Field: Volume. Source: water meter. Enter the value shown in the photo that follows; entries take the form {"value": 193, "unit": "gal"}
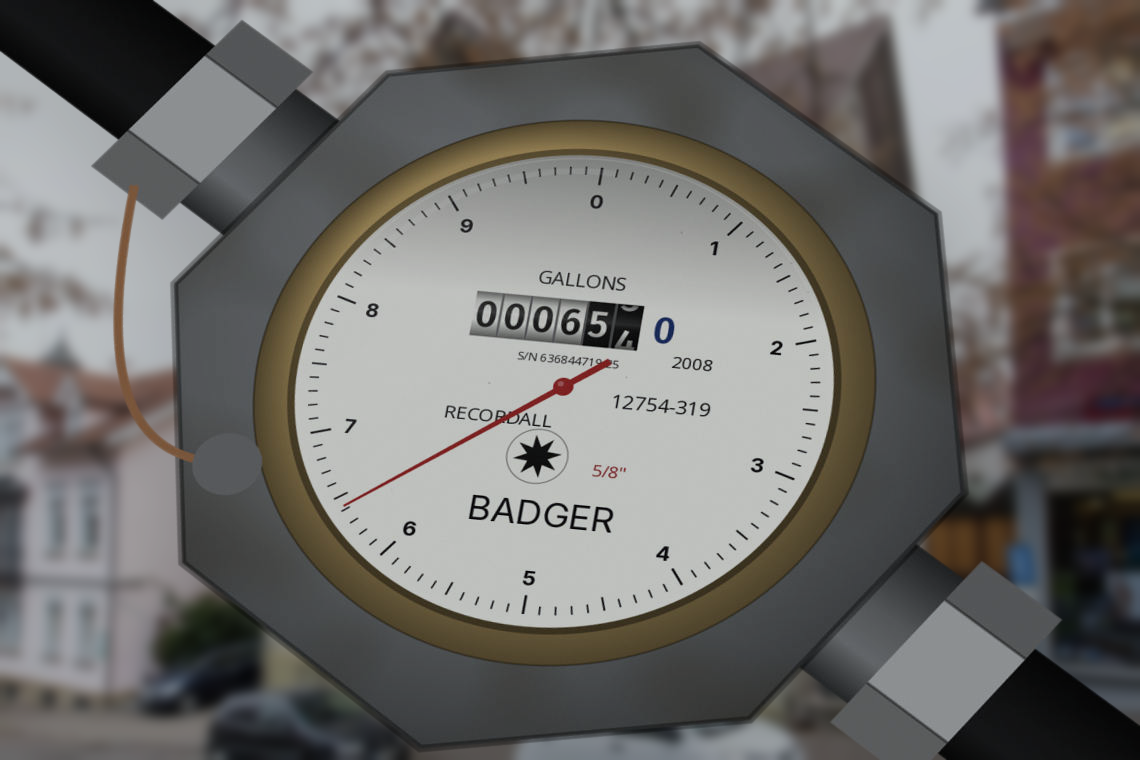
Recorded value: {"value": 6536.4, "unit": "gal"}
